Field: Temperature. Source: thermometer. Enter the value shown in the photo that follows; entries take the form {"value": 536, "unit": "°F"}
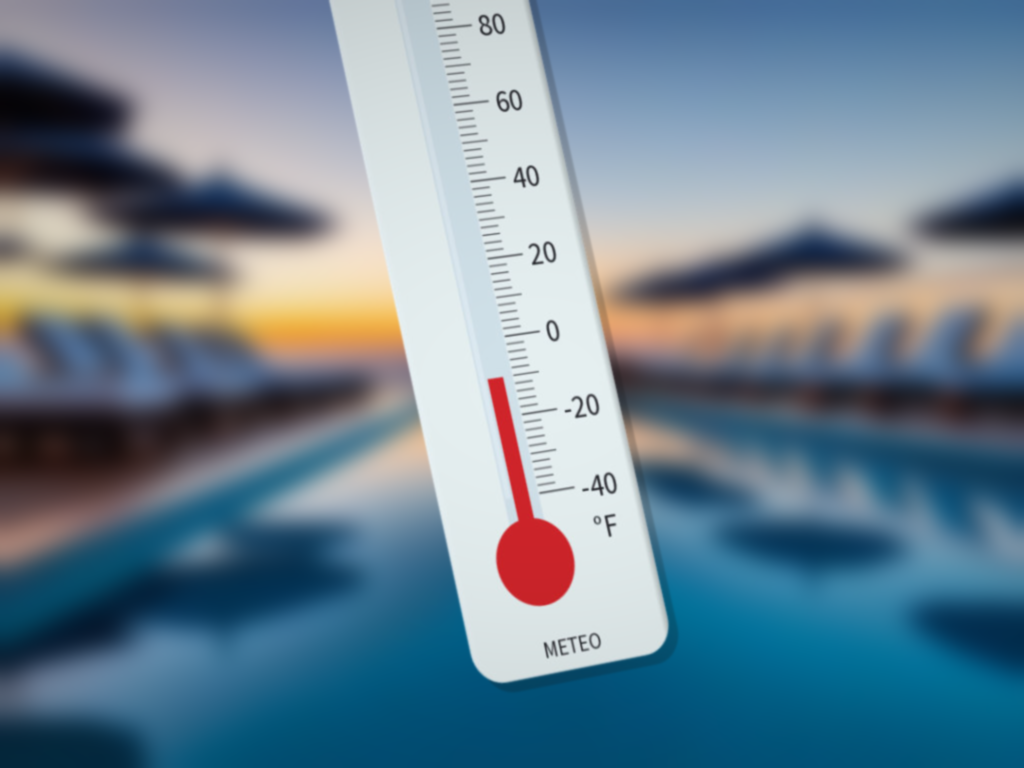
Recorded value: {"value": -10, "unit": "°F"}
